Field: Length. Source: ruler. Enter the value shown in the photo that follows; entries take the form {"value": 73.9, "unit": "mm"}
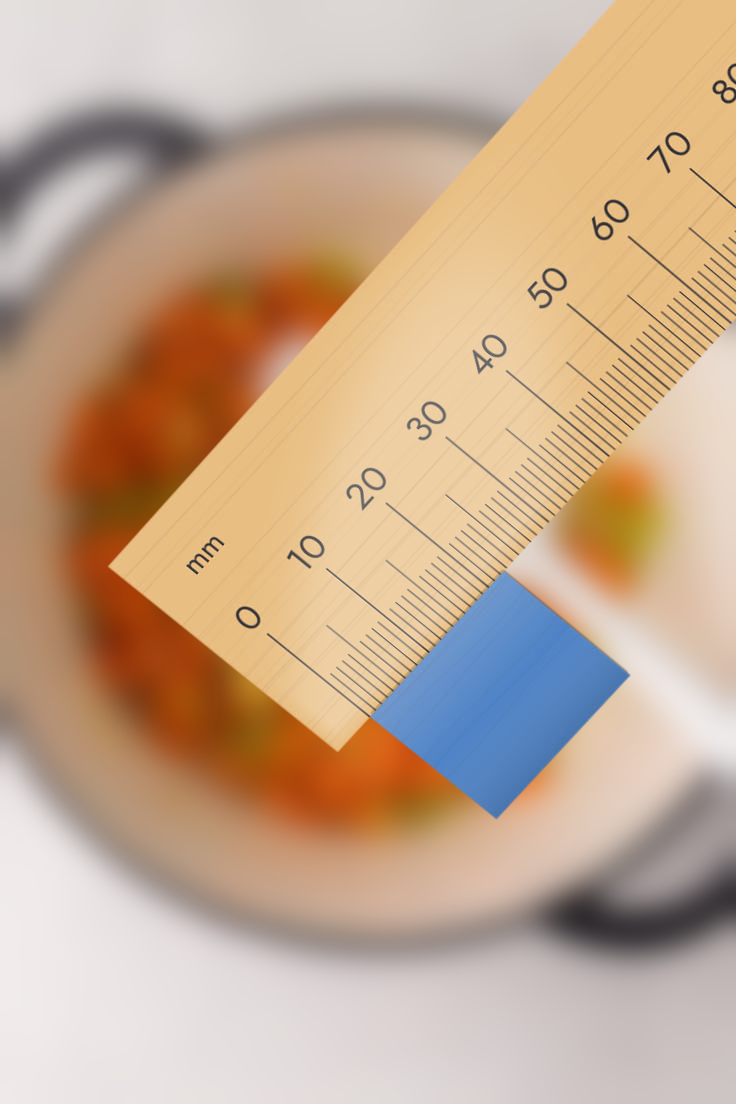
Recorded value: {"value": 22.5, "unit": "mm"}
